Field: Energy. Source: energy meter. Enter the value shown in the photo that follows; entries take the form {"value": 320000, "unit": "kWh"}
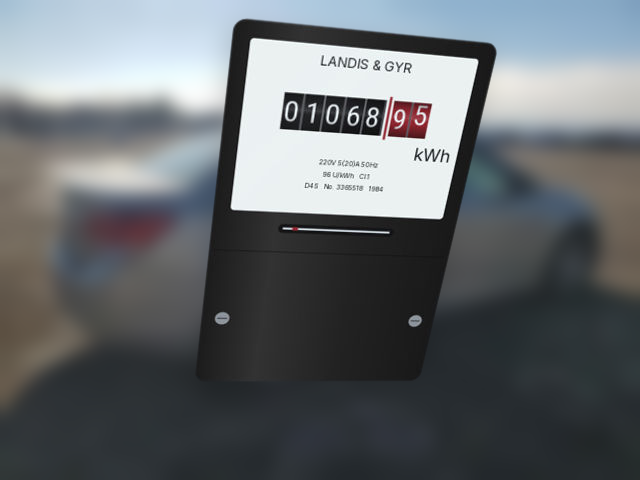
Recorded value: {"value": 1068.95, "unit": "kWh"}
